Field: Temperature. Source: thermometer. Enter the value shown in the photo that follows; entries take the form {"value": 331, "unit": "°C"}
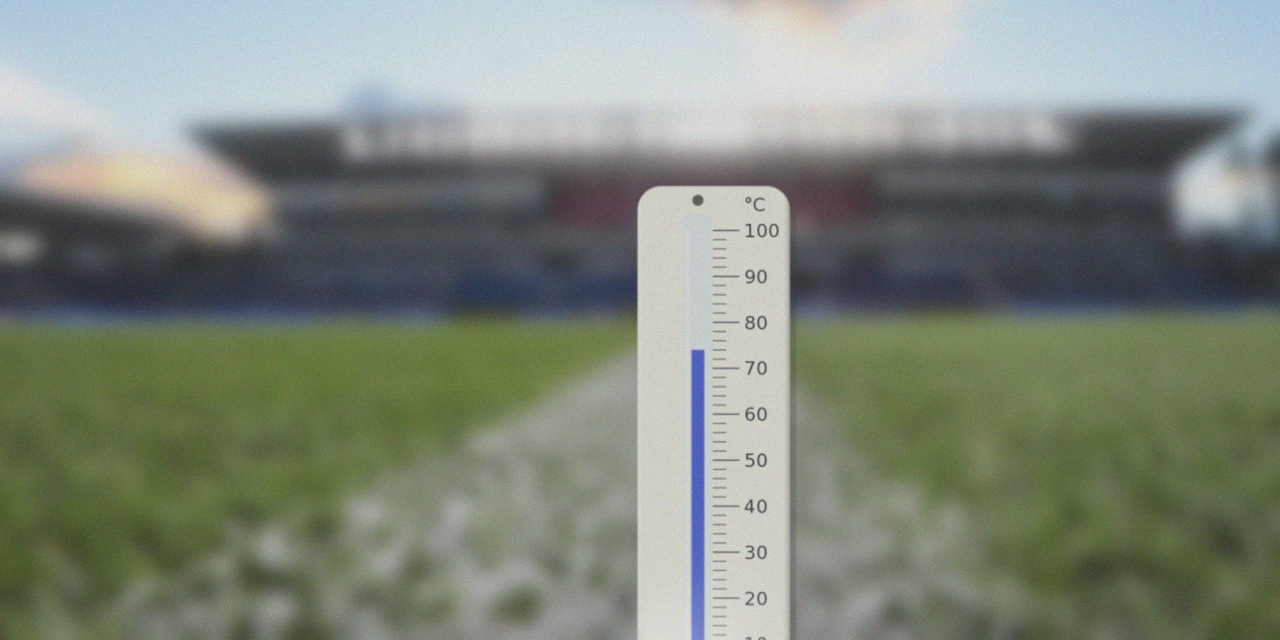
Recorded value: {"value": 74, "unit": "°C"}
